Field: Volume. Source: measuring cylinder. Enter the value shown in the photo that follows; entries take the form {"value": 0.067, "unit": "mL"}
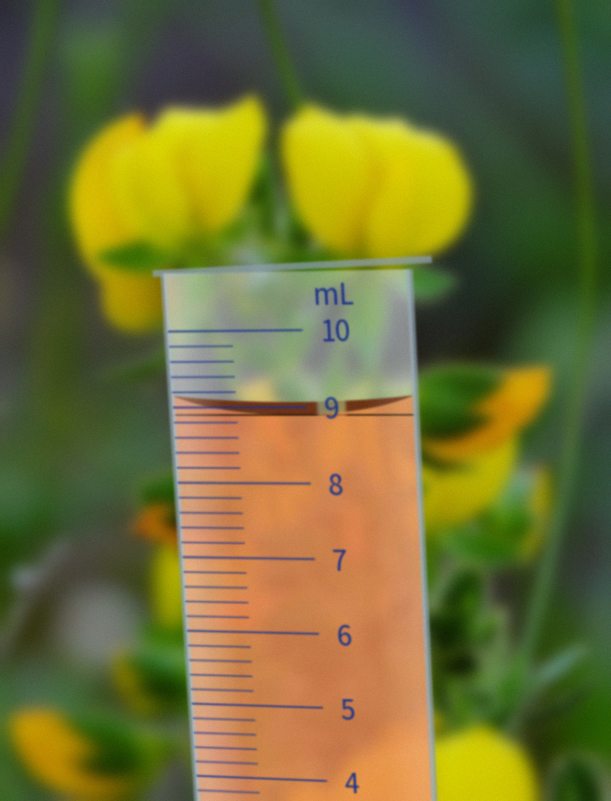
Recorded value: {"value": 8.9, "unit": "mL"}
